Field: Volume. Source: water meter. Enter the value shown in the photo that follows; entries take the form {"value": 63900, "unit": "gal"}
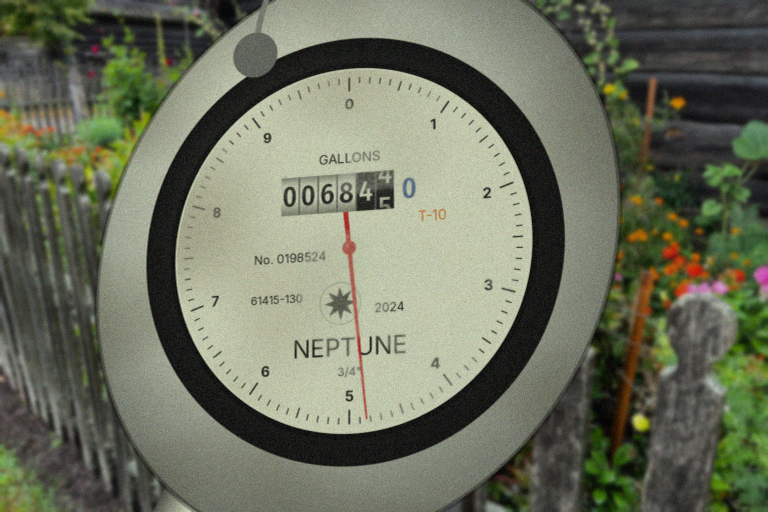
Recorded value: {"value": 68444.8, "unit": "gal"}
